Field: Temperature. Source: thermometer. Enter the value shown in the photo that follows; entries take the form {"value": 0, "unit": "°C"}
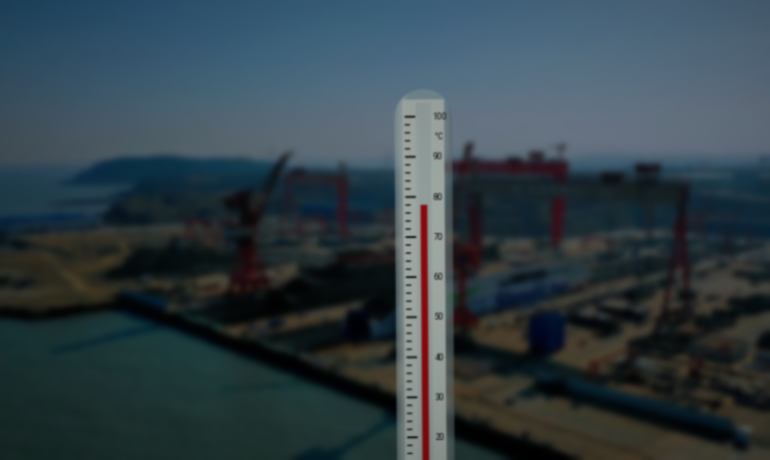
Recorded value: {"value": 78, "unit": "°C"}
